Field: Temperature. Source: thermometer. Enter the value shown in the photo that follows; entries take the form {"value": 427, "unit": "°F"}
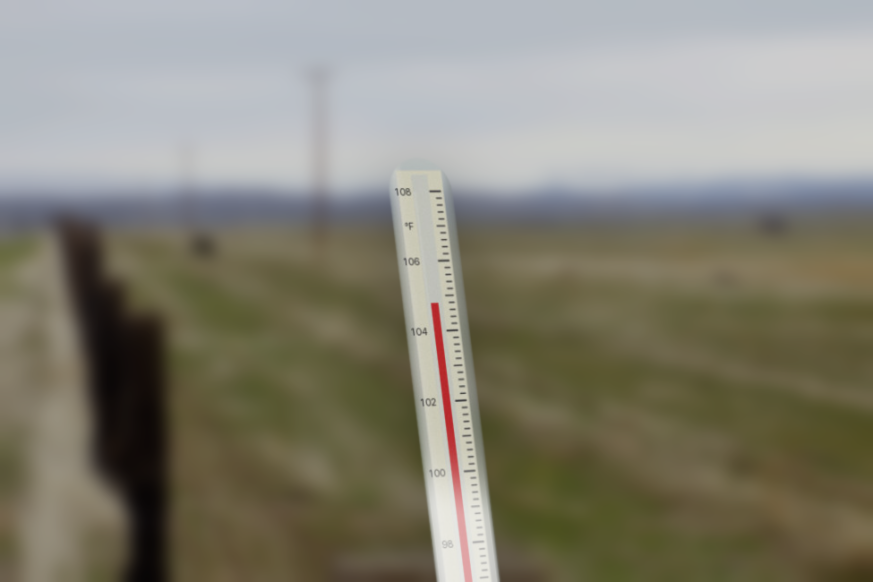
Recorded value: {"value": 104.8, "unit": "°F"}
